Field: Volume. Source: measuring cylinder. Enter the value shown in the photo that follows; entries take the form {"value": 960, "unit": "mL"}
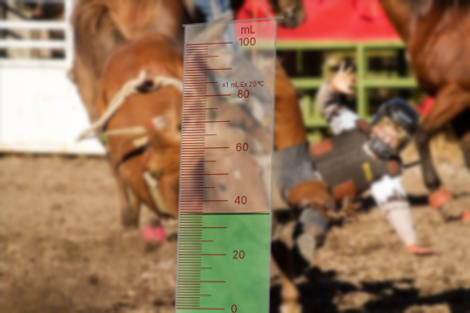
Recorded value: {"value": 35, "unit": "mL"}
